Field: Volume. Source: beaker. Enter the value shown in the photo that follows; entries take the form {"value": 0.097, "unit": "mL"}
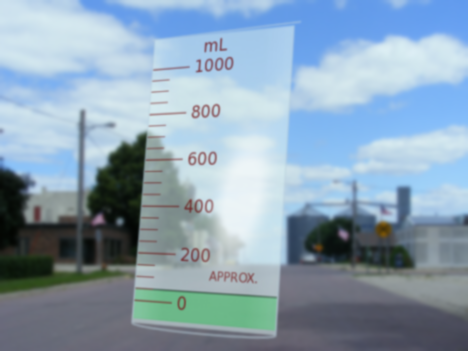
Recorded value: {"value": 50, "unit": "mL"}
